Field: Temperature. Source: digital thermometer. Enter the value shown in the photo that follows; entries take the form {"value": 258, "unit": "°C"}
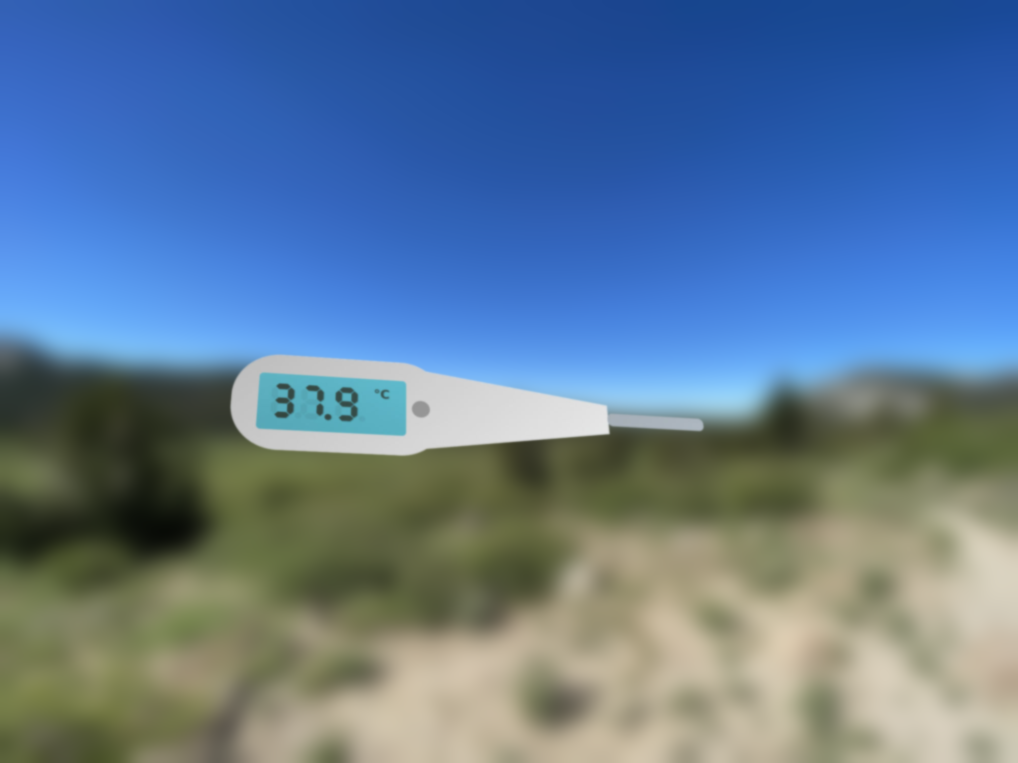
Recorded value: {"value": 37.9, "unit": "°C"}
